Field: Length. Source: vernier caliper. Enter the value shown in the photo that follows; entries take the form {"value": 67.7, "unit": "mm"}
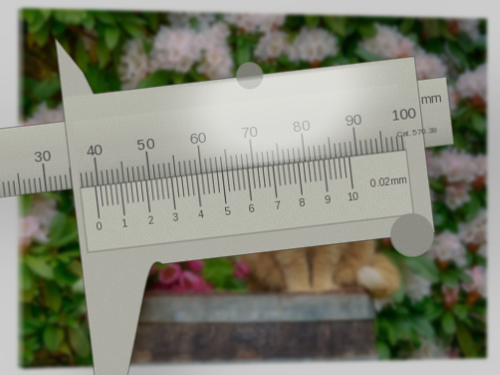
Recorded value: {"value": 39.5, "unit": "mm"}
